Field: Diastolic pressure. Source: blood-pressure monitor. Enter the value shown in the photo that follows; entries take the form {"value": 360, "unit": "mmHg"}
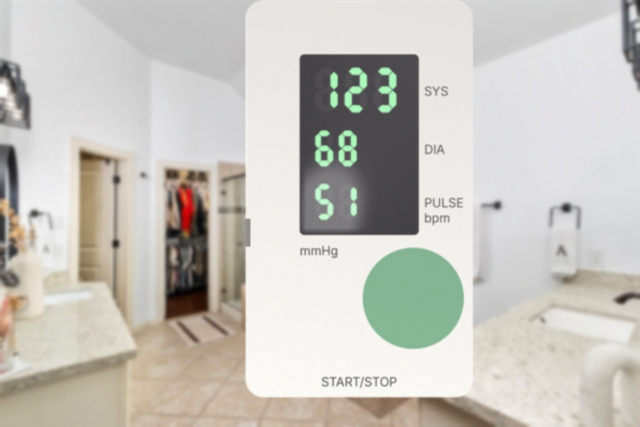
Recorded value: {"value": 68, "unit": "mmHg"}
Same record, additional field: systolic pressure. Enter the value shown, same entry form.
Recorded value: {"value": 123, "unit": "mmHg"}
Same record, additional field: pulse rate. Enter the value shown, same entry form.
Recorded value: {"value": 51, "unit": "bpm"}
